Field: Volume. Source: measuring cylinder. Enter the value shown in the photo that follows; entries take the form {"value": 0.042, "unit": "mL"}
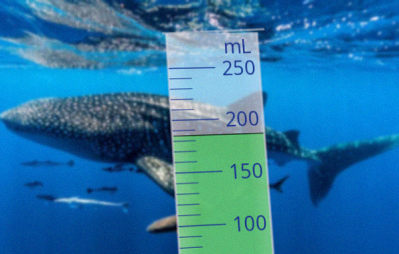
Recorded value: {"value": 185, "unit": "mL"}
